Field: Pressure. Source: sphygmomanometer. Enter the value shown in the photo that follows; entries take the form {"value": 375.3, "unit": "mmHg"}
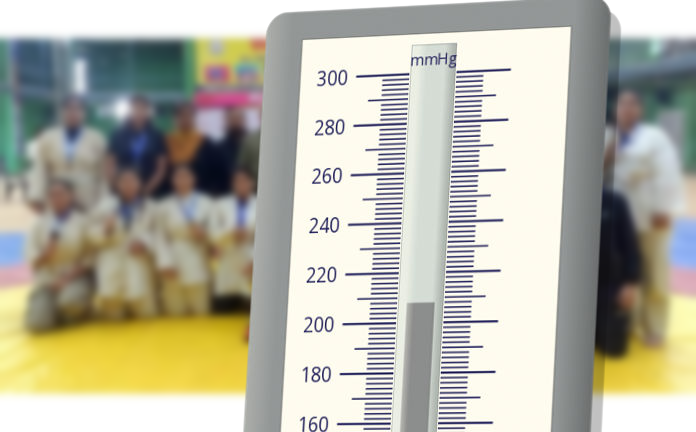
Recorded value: {"value": 208, "unit": "mmHg"}
